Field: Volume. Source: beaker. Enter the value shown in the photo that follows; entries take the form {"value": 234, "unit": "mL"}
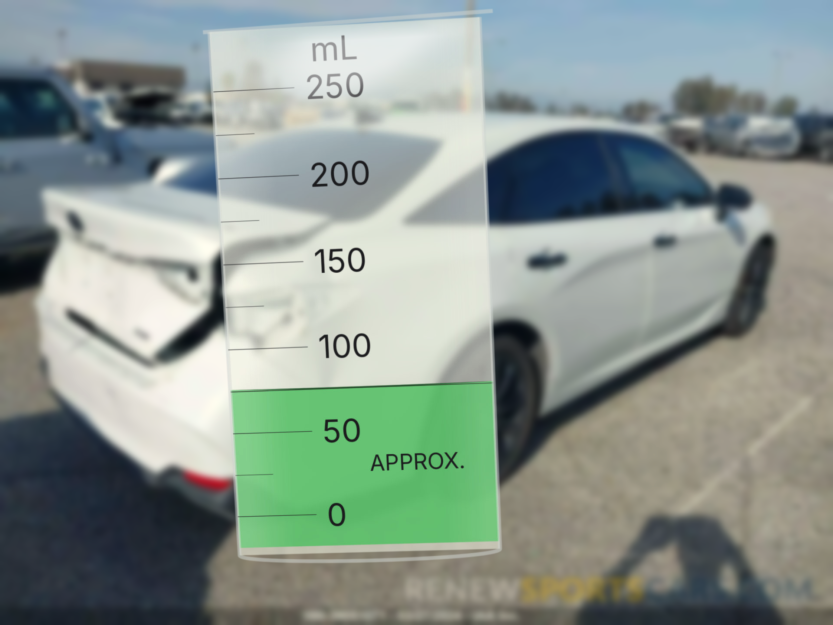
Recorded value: {"value": 75, "unit": "mL"}
